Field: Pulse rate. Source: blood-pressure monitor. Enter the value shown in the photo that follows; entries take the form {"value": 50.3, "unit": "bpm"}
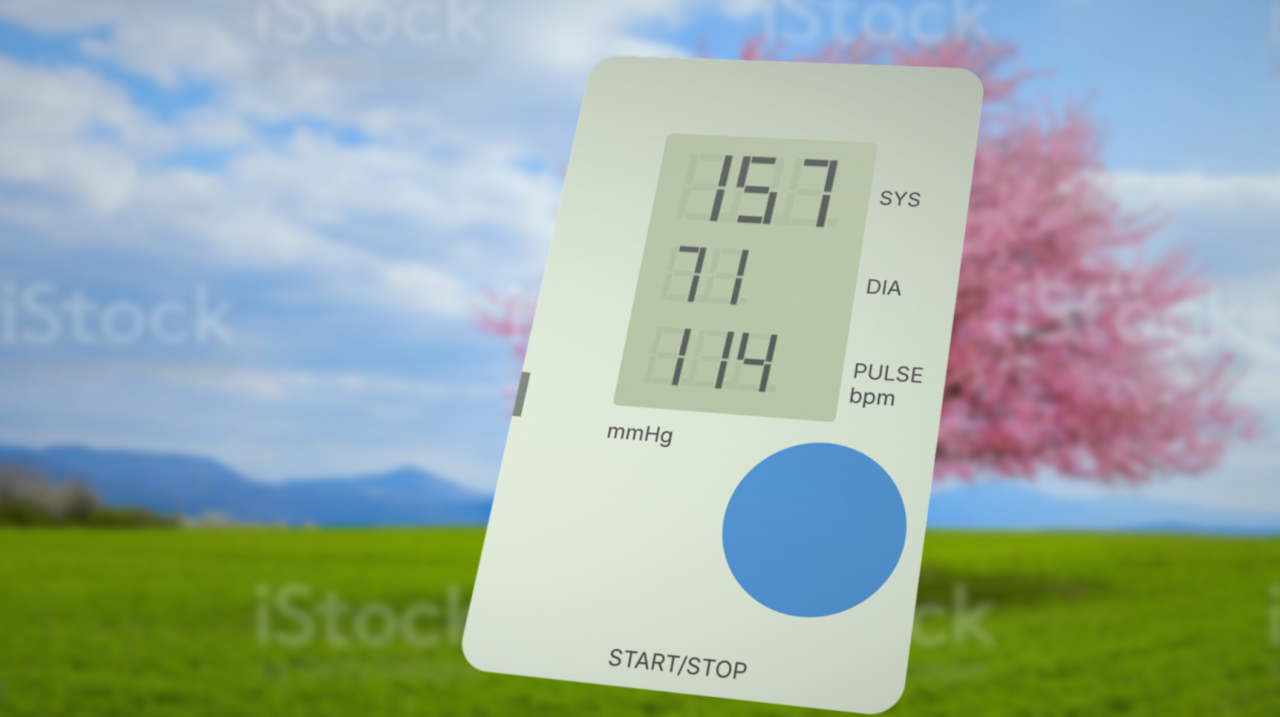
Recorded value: {"value": 114, "unit": "bpm"}
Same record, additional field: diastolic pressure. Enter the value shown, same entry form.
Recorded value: {"value": 71, "unit": "mmHg"}
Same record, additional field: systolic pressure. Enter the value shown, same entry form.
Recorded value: {"value": 157, "unit": "mmHg"}
